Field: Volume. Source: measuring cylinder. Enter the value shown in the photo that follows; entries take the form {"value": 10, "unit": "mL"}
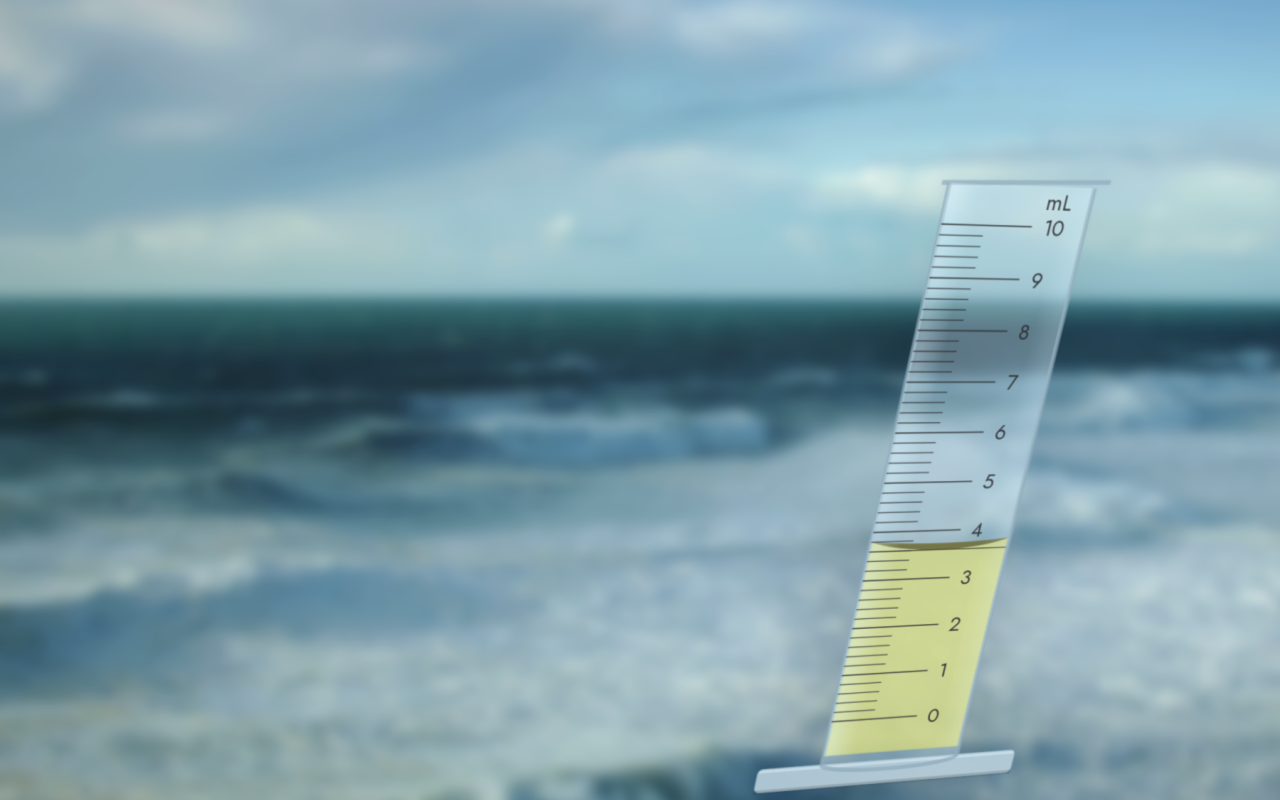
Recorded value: {"value": 3.6, "unit": "mL"}
